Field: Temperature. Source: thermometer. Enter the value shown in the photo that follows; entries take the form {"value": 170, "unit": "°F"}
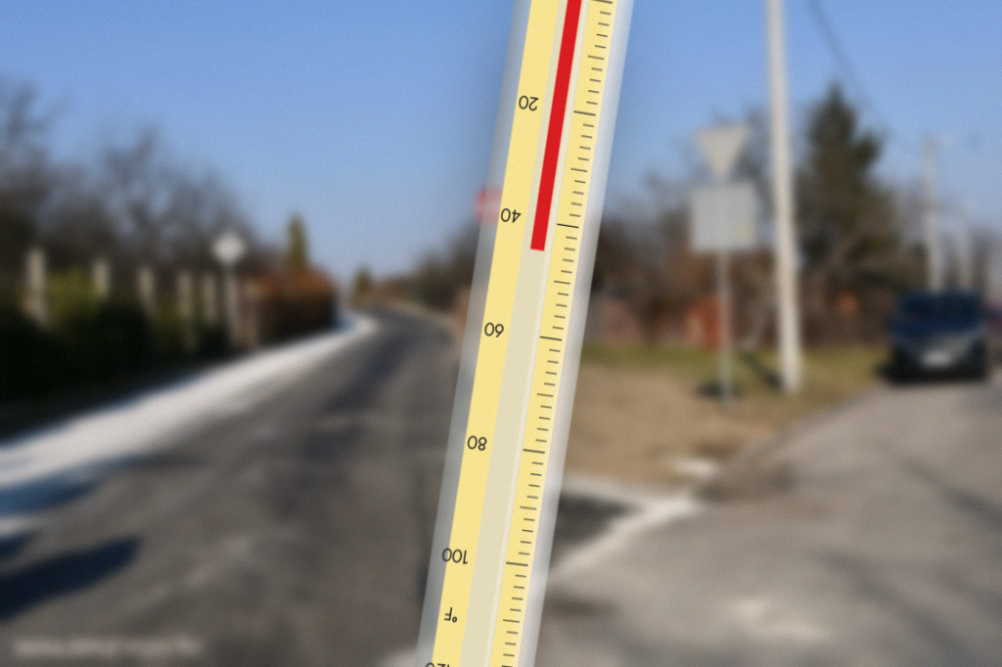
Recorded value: {"value": 45, "unit": "°F"}
